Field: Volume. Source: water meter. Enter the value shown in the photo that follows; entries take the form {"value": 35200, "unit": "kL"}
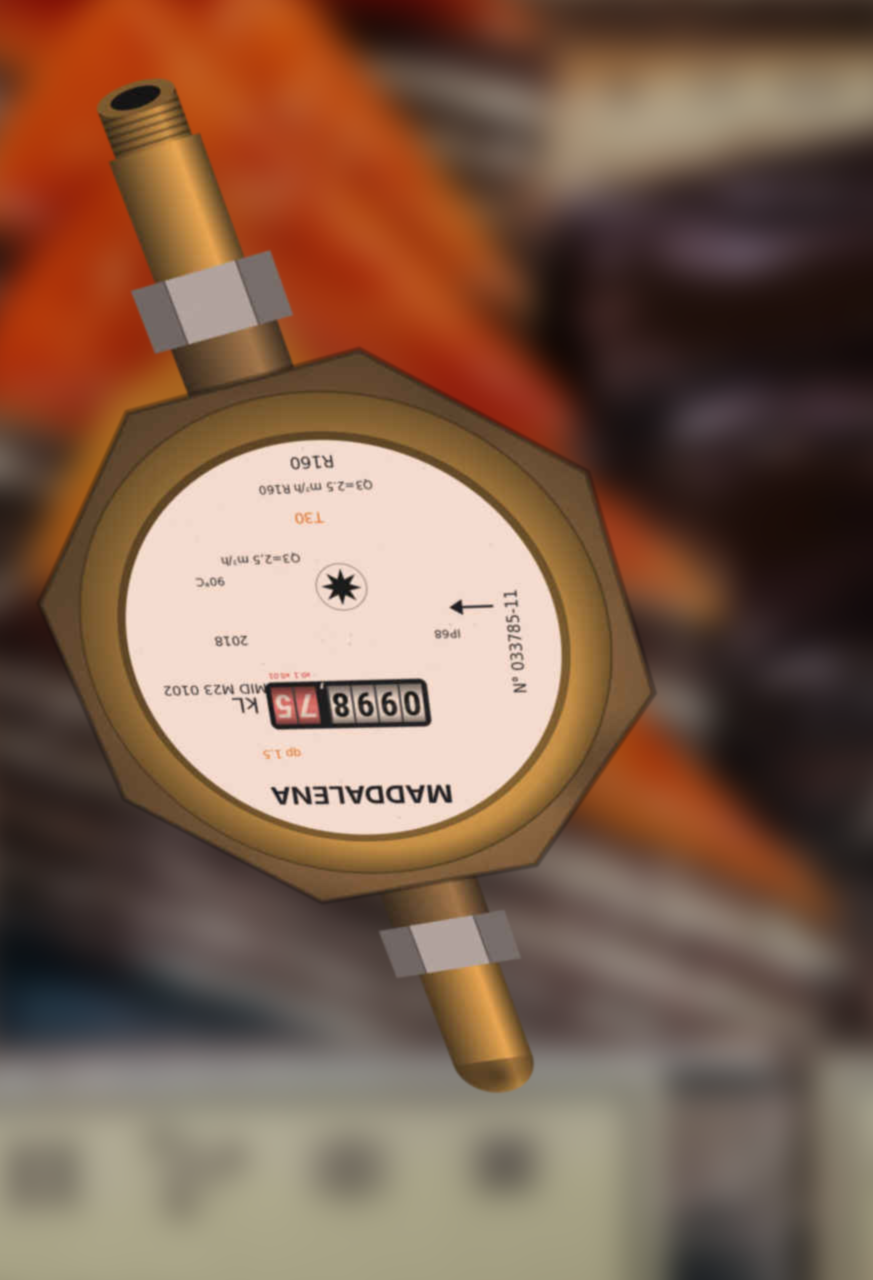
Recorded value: {"value": 998.75, "unit": "kL"}
